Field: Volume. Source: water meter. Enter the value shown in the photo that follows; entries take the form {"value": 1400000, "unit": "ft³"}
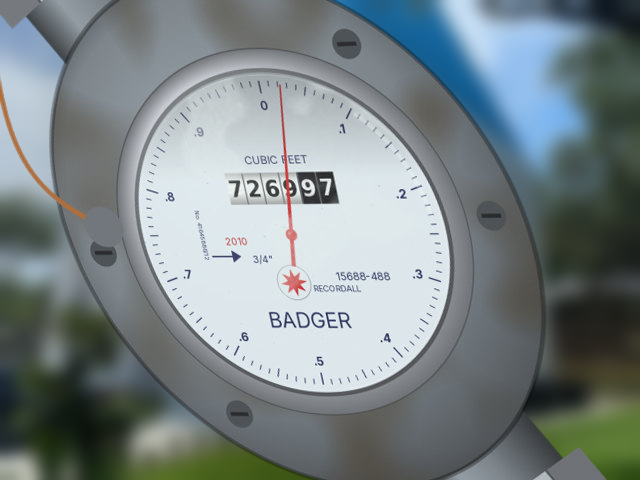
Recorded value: {"value": 726997.02, "unit": "ft³"}
